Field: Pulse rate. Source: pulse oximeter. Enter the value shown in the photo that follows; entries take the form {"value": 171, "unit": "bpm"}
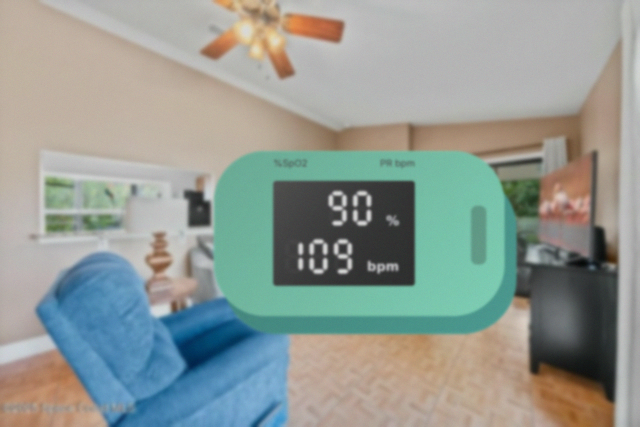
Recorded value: {"value": 109, "unit": "bpm"}
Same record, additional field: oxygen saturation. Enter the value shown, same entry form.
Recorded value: {"value": 90, "unit": "%"}
